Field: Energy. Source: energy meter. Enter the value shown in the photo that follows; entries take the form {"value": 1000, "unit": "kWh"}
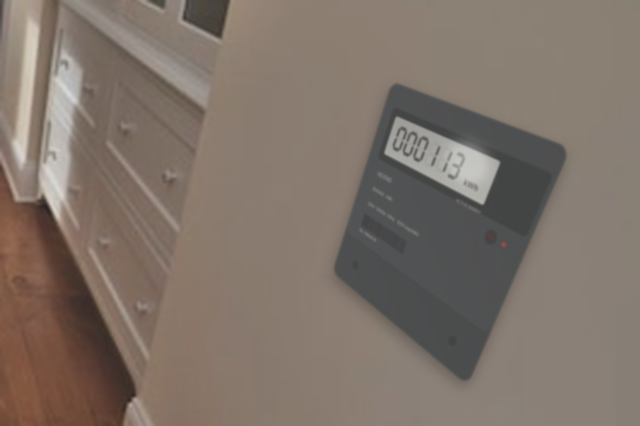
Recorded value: {"value": 113, "unit": "kWh"}
